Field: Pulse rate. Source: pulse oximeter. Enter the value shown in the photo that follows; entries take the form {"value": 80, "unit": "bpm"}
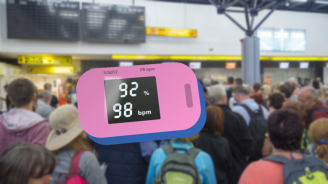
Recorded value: {"value": 98, "unit": "bpm"}
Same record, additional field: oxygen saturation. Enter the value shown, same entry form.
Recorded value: {"value": 92, "unit": "%"}
